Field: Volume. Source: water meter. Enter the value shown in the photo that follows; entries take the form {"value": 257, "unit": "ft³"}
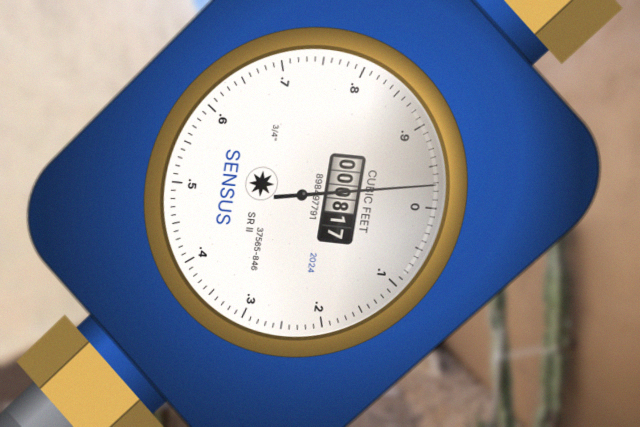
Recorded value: {"value": 816.97, "unit": "ft³"}
